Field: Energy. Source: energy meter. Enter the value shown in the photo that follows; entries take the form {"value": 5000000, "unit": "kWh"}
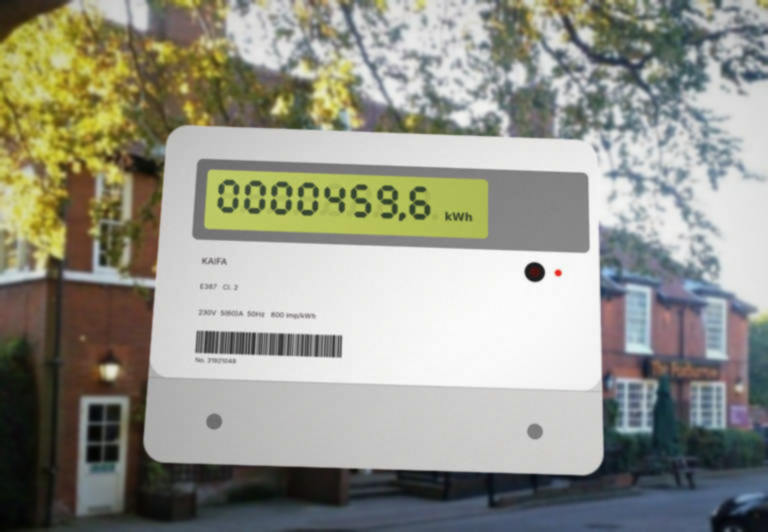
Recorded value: {"value": 459.6, "unit": "kWh"}
